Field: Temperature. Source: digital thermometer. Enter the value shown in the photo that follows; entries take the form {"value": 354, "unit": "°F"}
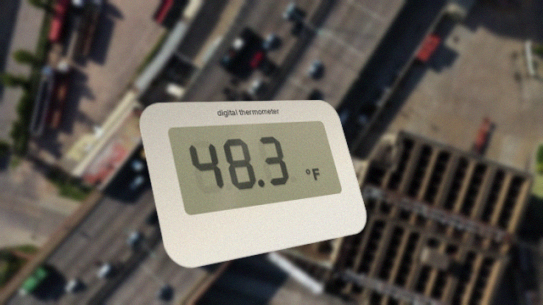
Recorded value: {"value": 48.3, "unit": "°F"}
